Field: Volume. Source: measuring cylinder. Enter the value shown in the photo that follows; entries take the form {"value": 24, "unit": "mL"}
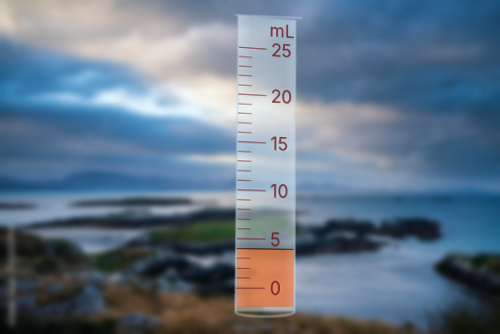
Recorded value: {"value": 4, "unit": "mL"}
